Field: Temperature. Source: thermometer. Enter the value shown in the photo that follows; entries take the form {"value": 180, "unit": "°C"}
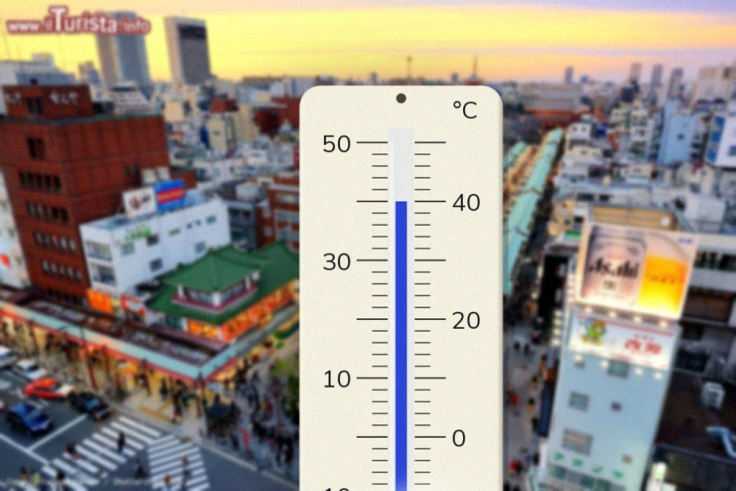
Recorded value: {"value": 40, "unit": "°C"}
